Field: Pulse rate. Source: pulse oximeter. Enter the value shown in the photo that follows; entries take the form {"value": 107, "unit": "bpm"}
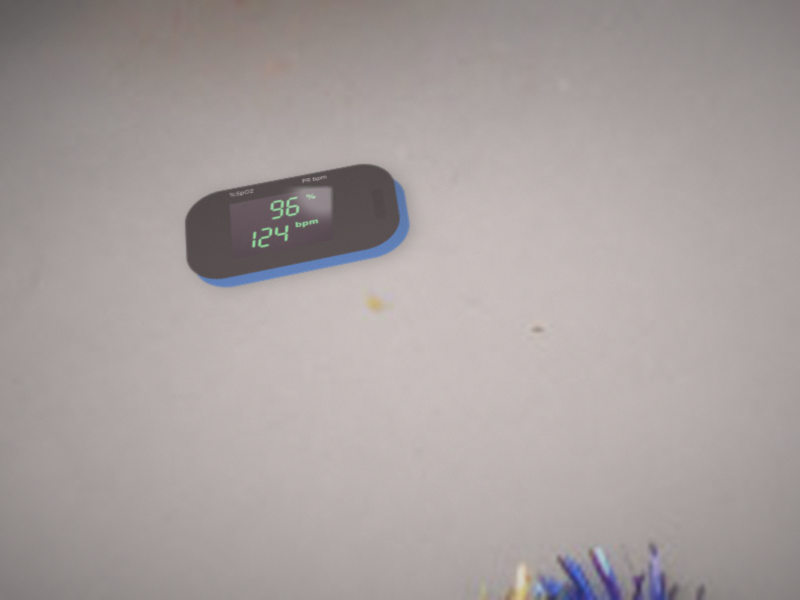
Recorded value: {"value": 124, "unit": "bpm"}
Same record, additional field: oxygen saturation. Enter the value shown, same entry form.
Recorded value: {"value": 96, "unit": "%"}
